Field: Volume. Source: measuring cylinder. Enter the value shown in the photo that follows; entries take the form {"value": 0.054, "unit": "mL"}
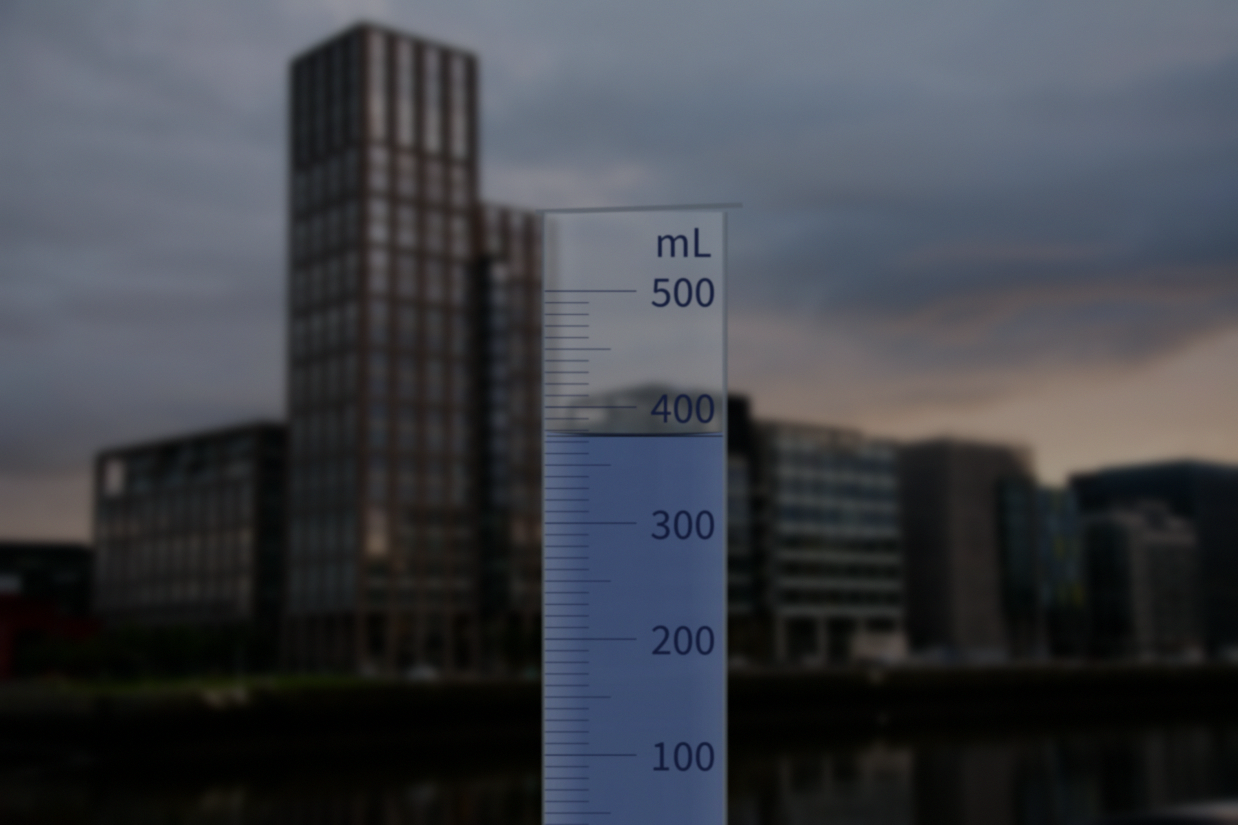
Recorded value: {"value": 375, "unit": "mL"}
